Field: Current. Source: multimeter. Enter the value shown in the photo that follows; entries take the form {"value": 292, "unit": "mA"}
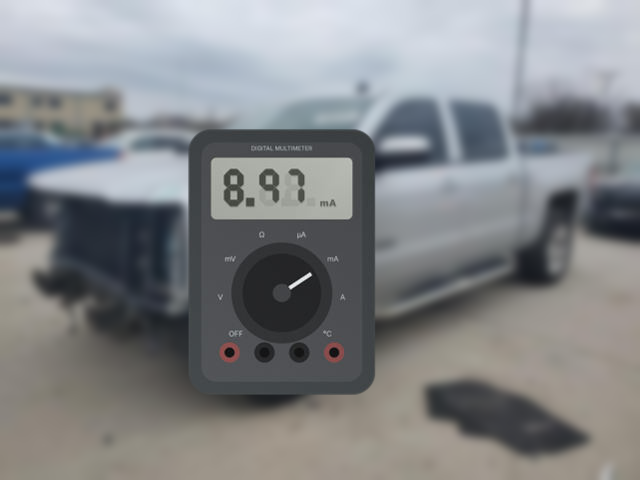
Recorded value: {"value": 8.97, "unit": "mA"}
